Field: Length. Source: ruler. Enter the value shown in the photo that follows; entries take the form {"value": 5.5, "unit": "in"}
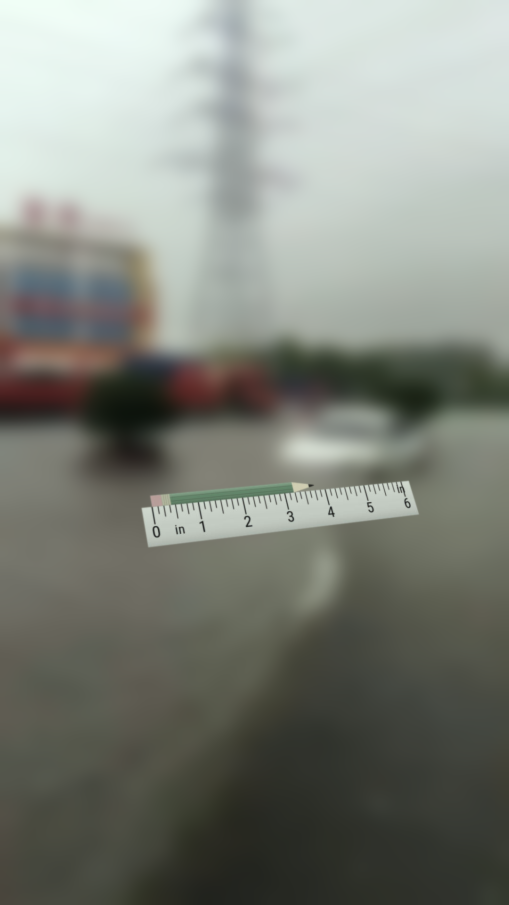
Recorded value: {"value": 3.75, "unit": "in"}
